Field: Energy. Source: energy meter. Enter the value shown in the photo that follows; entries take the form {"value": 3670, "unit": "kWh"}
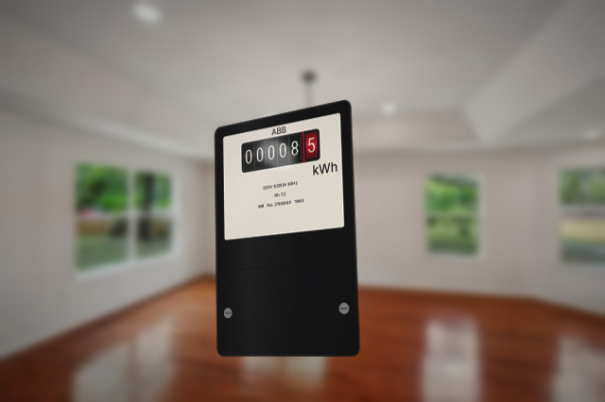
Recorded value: {"value": 8.5, "unit": "kWh"}
